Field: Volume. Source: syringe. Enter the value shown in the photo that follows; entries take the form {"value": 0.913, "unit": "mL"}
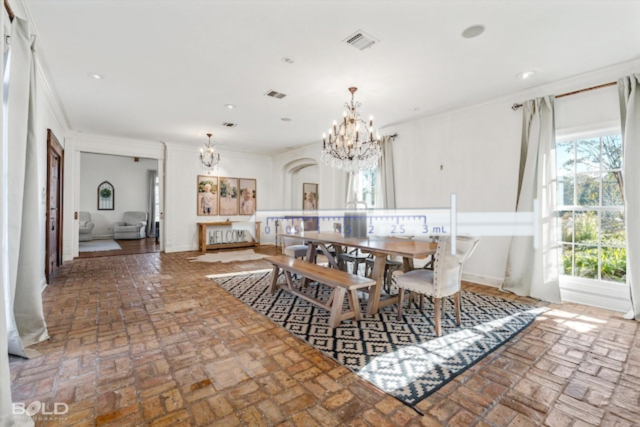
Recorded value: {"value": 1.5, "unit": "mL"}
